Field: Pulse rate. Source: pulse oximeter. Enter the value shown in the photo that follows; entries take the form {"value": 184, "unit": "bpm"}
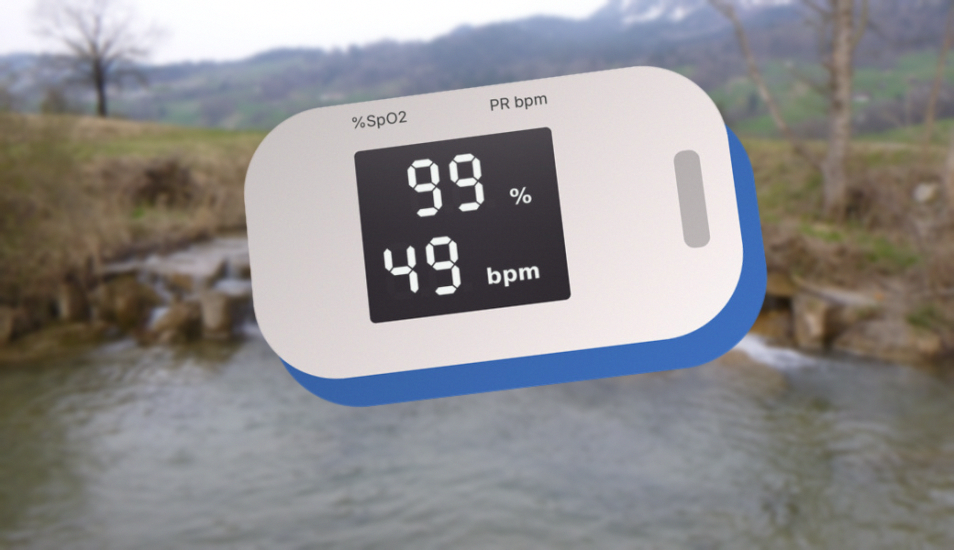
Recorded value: {"value": 49, "unit": "bpm"}
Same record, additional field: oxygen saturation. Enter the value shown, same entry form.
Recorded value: {"value": 99, "unit": "%"}
